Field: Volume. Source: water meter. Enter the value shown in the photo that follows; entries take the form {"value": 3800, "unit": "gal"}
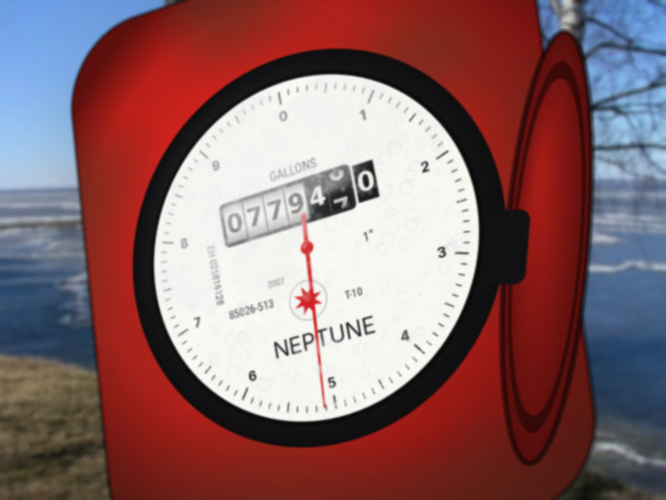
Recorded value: {"value": 779465.1, "unit": "gal"}
